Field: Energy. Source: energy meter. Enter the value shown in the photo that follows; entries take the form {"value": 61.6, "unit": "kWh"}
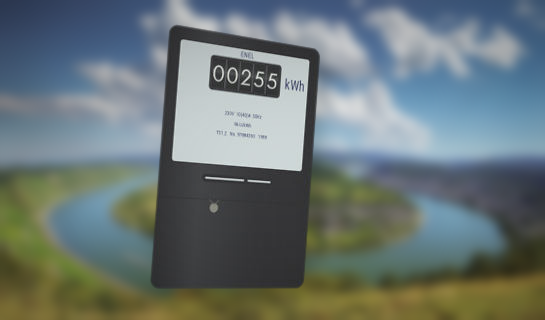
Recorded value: {"value": 255, "unit": "kWh"}
